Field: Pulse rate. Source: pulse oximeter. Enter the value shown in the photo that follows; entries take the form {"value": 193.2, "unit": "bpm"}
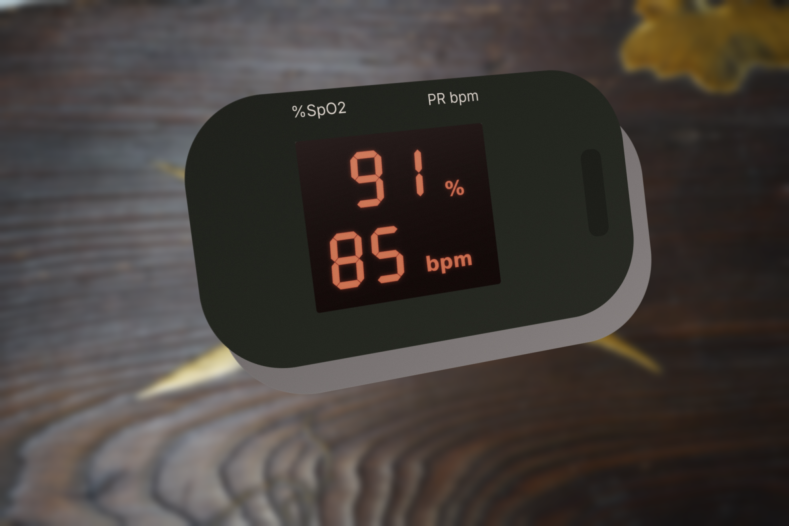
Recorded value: {"value": 85, "unit": "bpm"}
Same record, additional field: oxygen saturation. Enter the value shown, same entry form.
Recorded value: {"value": 91, "unit": "%"}
